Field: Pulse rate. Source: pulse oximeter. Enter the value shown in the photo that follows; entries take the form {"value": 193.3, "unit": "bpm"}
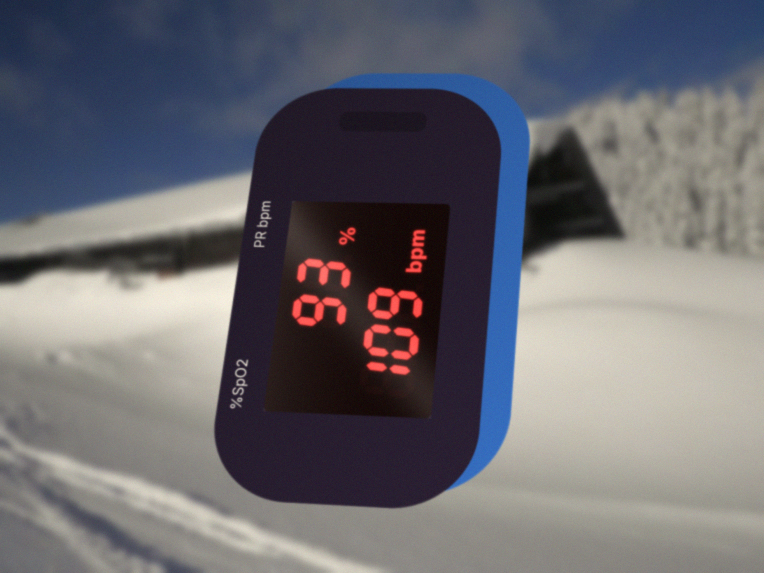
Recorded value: {"value": 109, "unit": "bpm"}
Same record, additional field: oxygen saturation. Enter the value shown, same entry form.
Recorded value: {"value": 93, "unit": "%"}
